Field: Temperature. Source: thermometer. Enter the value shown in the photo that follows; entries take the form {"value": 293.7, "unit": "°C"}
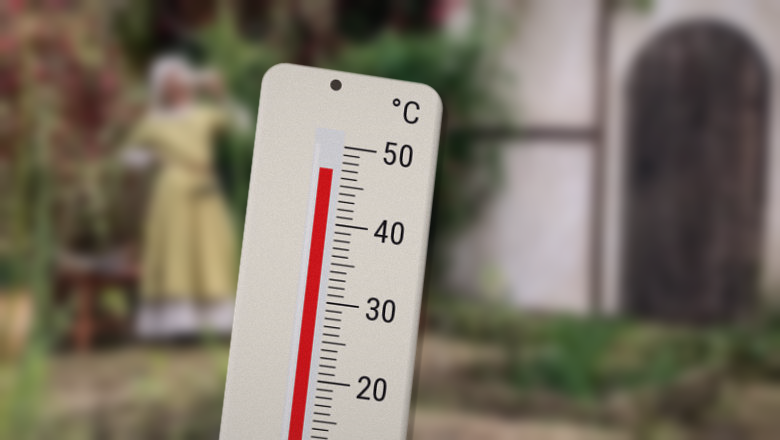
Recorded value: {"value": 47, "unit": "°C"}
